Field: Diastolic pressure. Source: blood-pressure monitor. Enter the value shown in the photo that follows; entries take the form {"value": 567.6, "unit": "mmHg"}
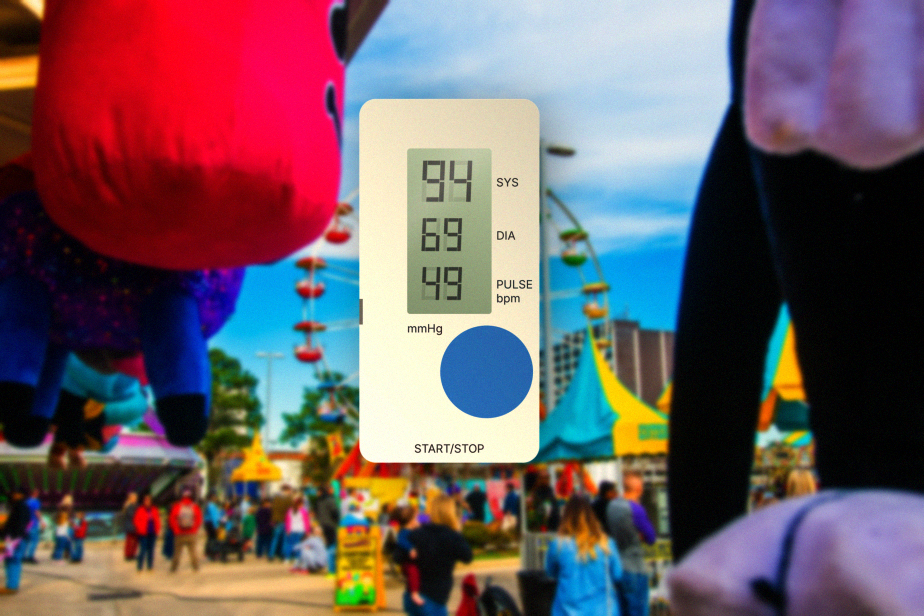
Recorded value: {"value": 69, "unit": "mmHg"}
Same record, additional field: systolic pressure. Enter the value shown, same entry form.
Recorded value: {"value": 94, "unit": "mmHg"}
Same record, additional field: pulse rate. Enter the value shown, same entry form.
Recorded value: {"value": 49, "unit": "bpm"}
